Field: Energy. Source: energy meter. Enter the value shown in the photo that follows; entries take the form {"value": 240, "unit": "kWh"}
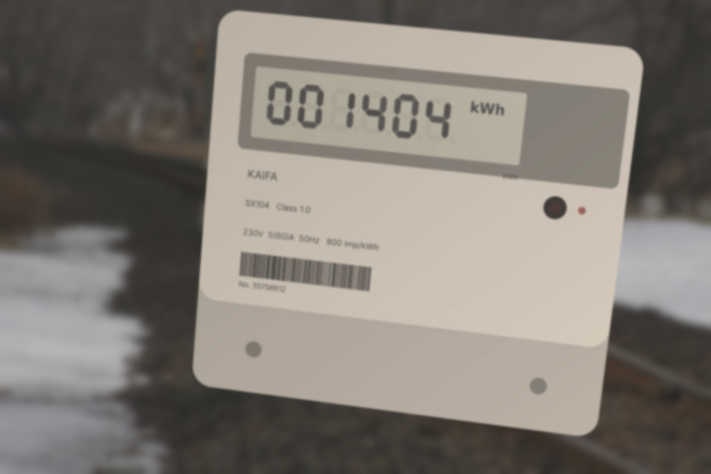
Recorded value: {"value": 1404, "unit": "kWh"}
